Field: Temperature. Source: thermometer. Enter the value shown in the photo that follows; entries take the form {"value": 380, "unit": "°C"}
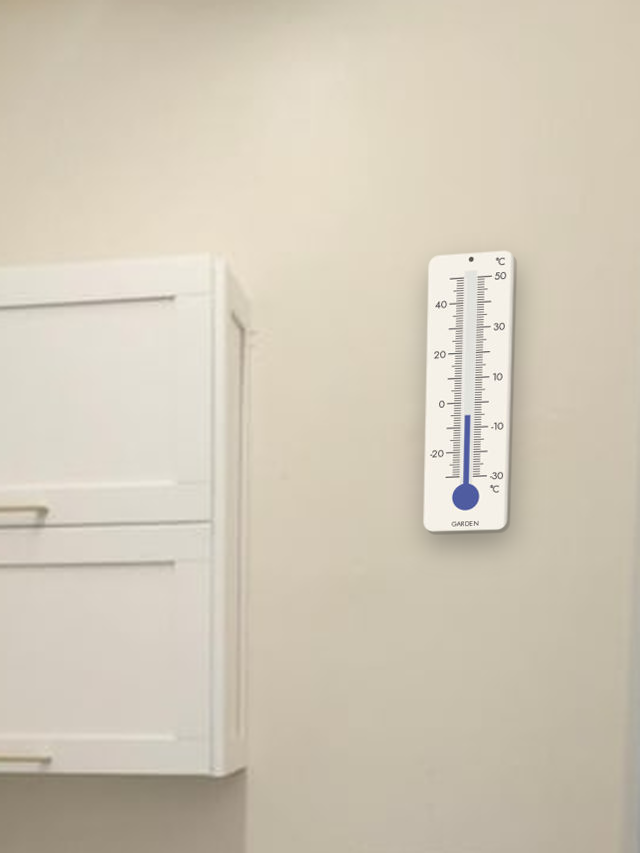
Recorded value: {"value": -5, "unit": "°C"}
